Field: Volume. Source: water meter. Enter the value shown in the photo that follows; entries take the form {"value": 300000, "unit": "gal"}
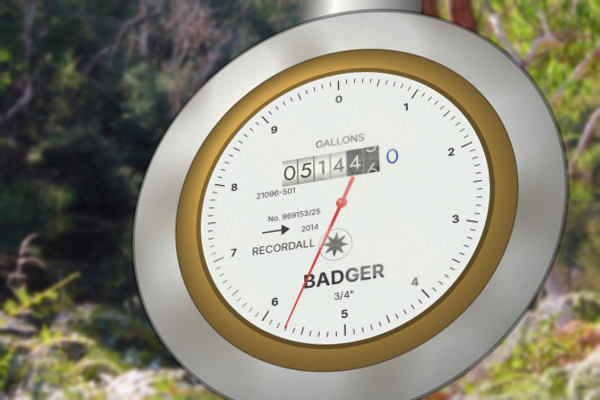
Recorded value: {"value": 514455.7, "unit": "gal"}
